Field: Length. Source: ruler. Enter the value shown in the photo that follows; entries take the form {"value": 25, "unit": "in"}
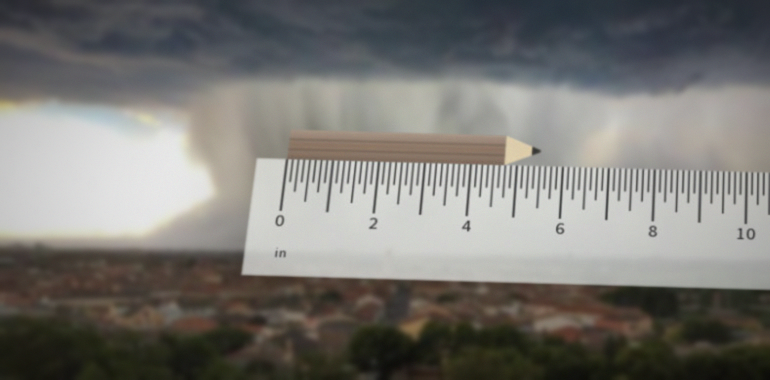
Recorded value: {"value": 5.5, "unit": "in"}
